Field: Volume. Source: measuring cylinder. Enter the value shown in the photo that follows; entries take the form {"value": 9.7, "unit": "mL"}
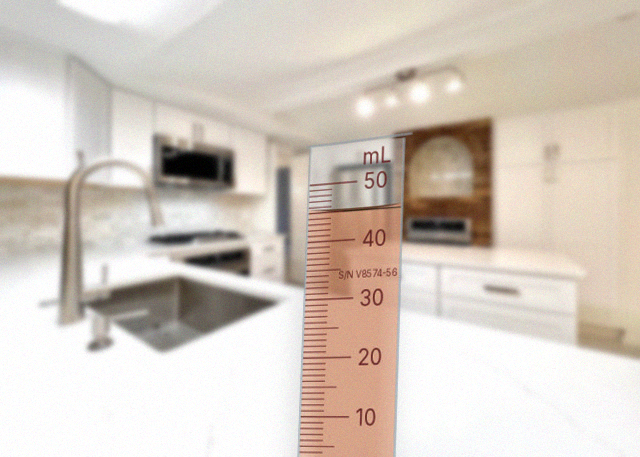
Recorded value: {"value": 45, "unit": "mL"}
